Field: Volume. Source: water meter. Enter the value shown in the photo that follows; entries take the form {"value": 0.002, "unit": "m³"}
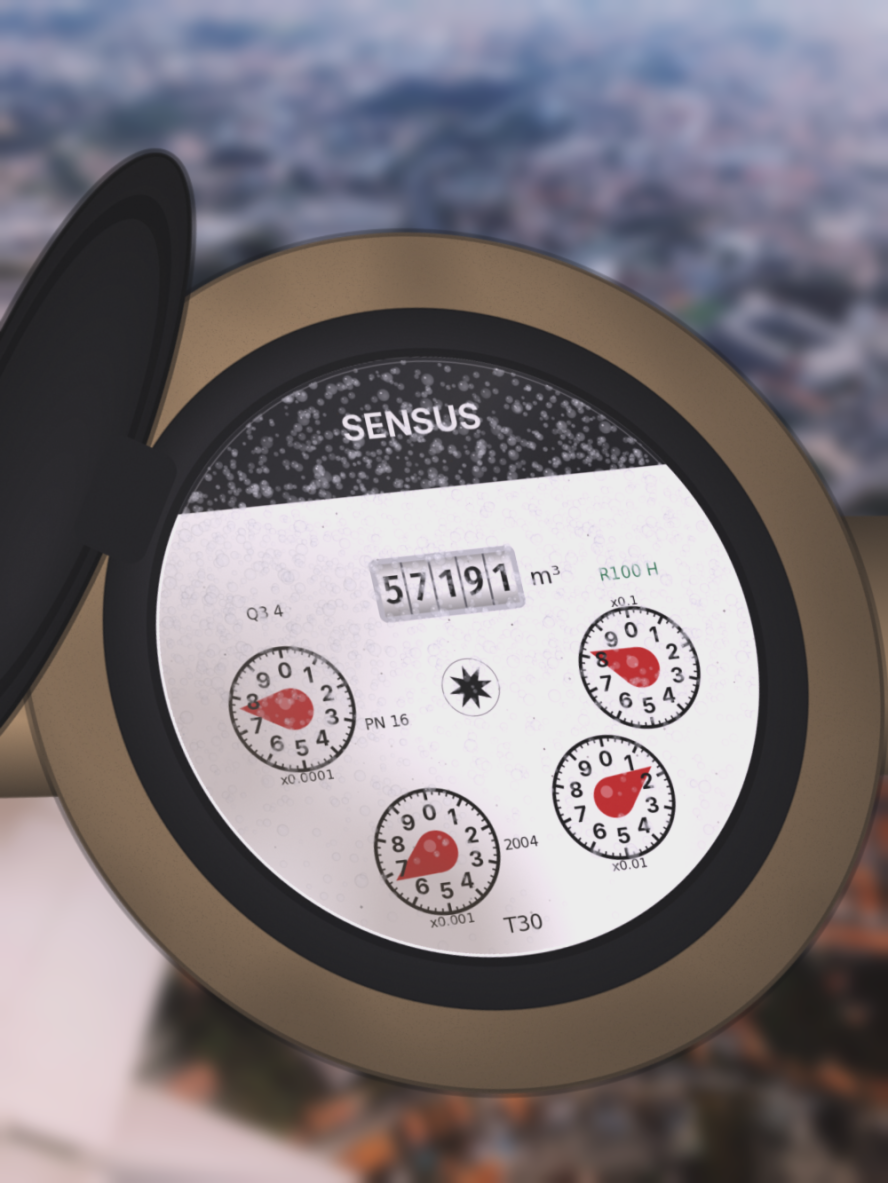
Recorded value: {"value": 57191.8167, "unit": "m³"}
